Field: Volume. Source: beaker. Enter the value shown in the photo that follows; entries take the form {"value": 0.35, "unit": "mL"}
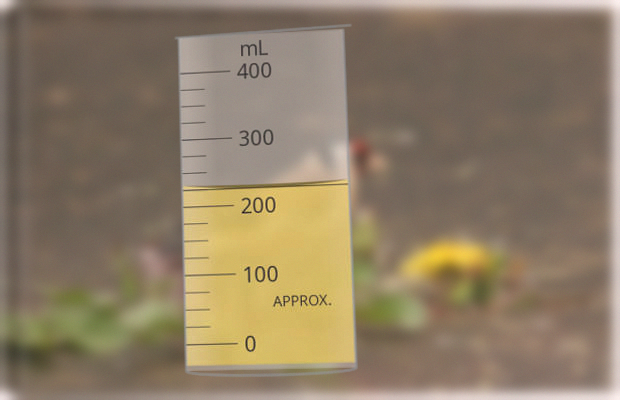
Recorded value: {"value": 225, "unit": "mL"}
